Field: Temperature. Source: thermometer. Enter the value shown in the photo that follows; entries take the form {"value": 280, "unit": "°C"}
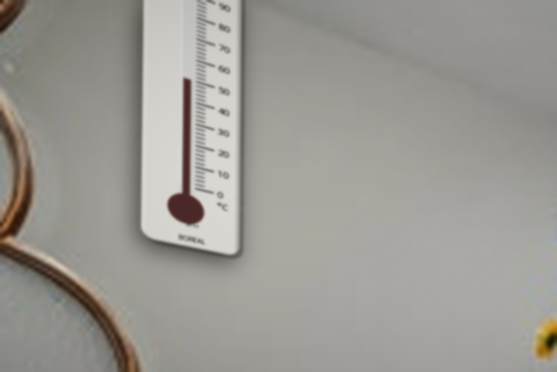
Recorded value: {"value": 50, "unit": "°C"}
